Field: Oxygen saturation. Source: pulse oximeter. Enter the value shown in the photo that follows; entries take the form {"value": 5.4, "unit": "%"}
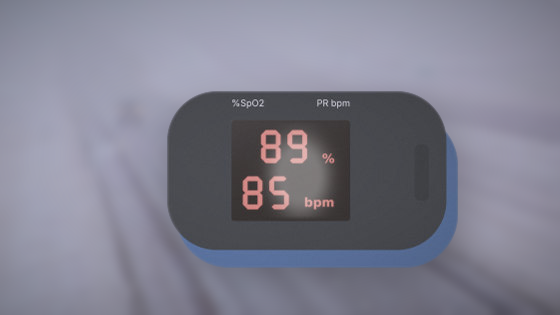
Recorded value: {"value": 89, "unit": "%"}
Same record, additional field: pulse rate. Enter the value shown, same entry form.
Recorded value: {"value": 85, "unit": "bpm"}
